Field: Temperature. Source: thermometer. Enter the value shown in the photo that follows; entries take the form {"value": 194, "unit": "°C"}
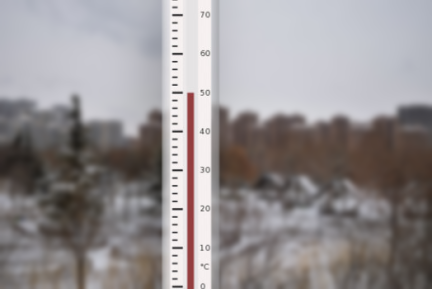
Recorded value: {"value": 50, "unit": "°C"}
